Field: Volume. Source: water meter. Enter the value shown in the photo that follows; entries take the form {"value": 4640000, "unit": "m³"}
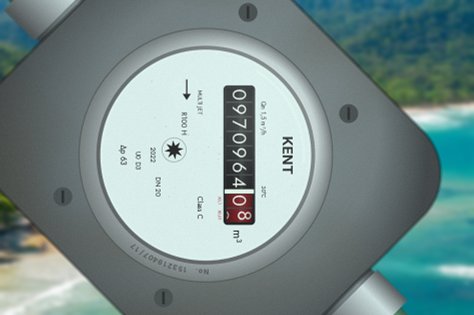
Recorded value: {"value": 970964.08, "unit": "m³"}
